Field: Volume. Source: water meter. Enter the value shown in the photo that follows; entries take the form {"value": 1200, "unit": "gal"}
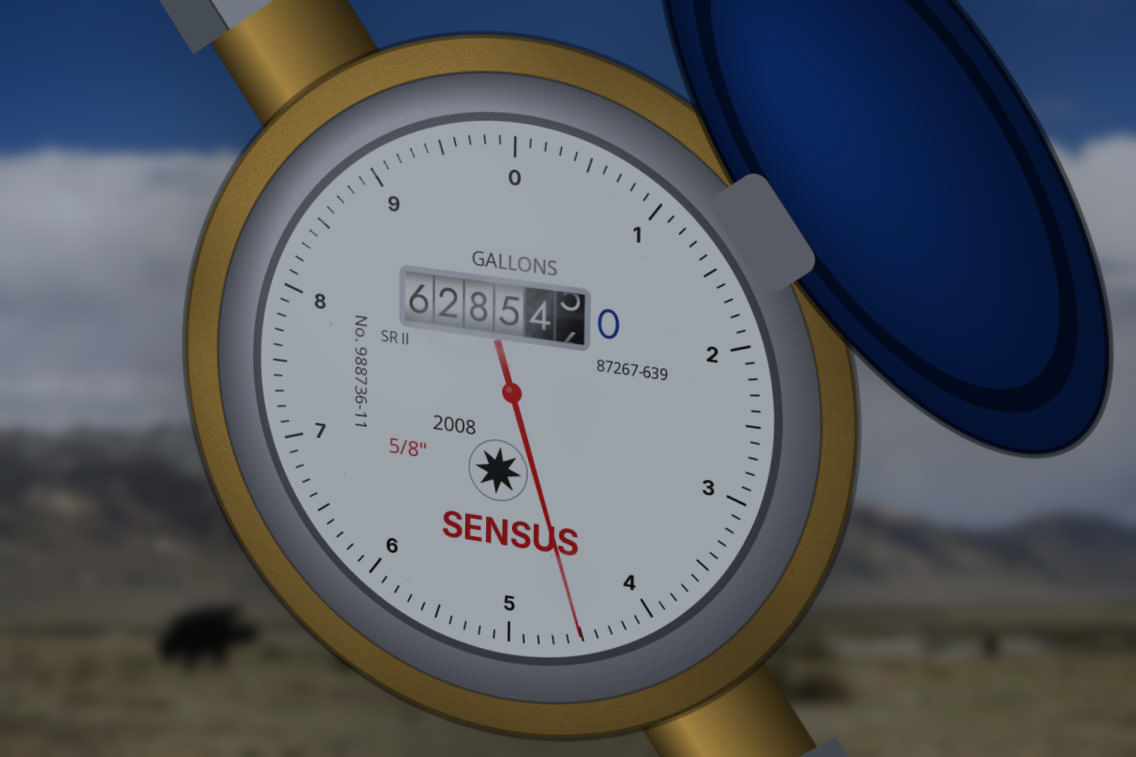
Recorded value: {"value": 6285454.5, "unit": "gal"}
